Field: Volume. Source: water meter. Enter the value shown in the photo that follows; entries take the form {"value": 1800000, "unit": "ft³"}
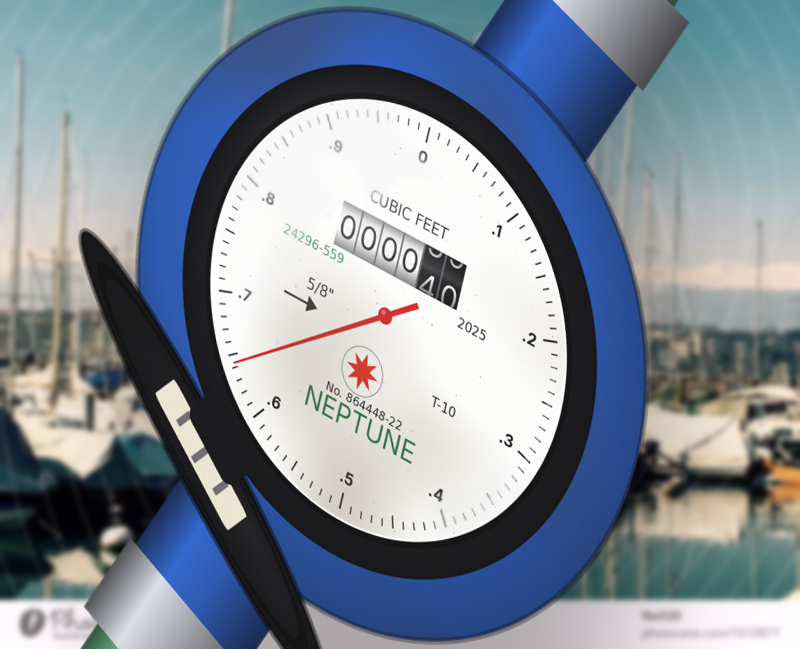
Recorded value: {"value": 39.64, "unit": "ft³"}
